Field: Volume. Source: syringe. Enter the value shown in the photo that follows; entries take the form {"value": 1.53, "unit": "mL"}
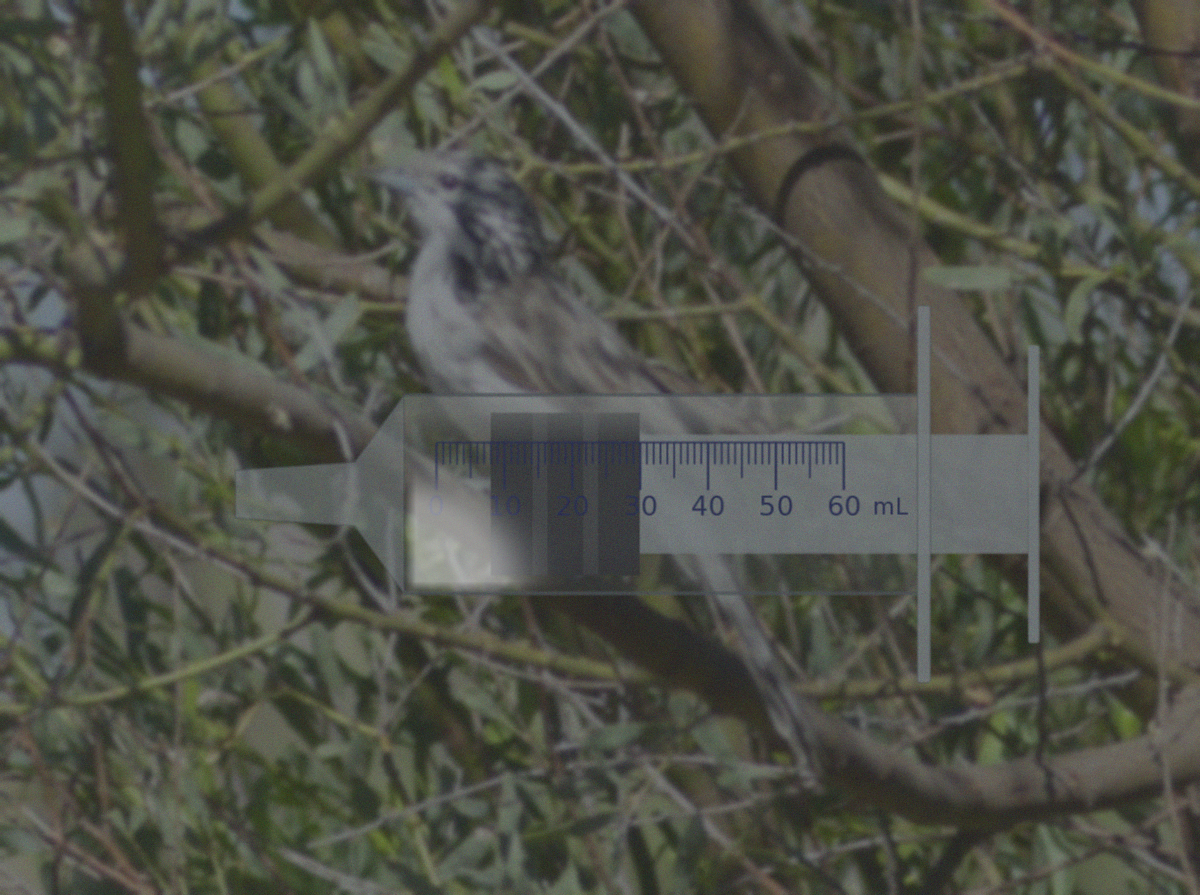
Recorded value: {"value": 8, "unit": "mL"}
